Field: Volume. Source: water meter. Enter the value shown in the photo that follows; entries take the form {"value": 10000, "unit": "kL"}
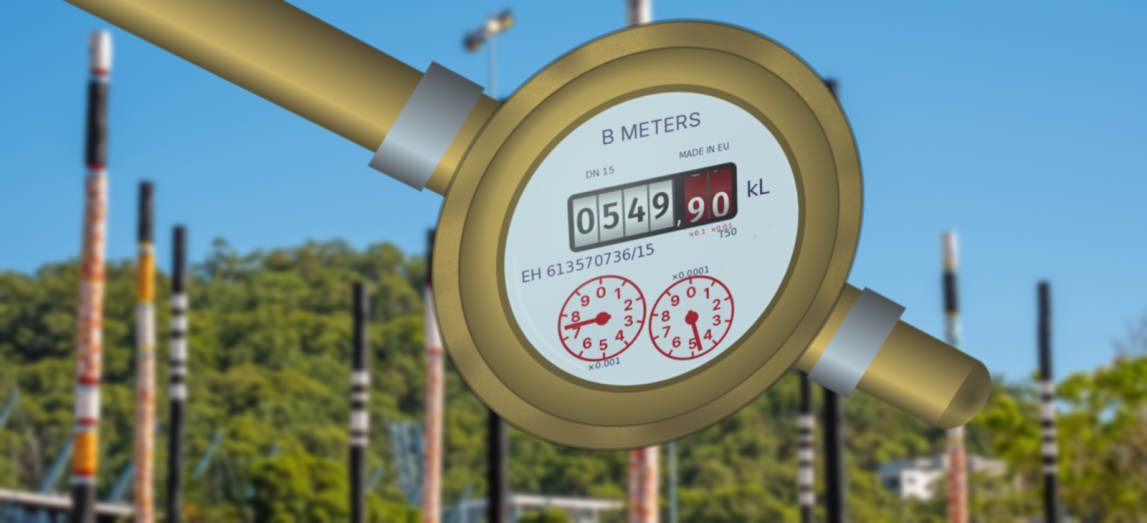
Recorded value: {"value": 549.8974, "unit": "kL"}
